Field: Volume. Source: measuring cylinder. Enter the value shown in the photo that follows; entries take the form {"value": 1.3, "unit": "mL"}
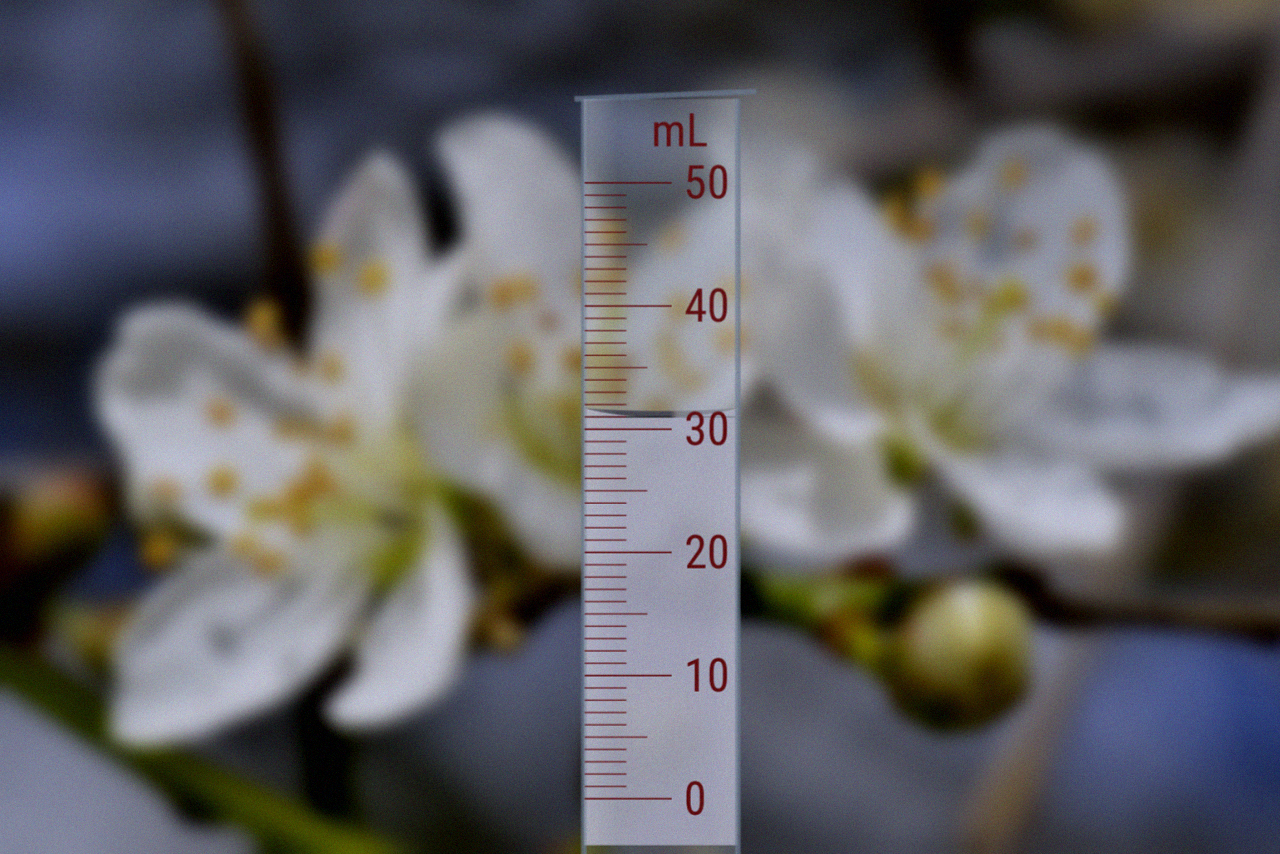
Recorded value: {"value": 31, "unit": "mL"}
